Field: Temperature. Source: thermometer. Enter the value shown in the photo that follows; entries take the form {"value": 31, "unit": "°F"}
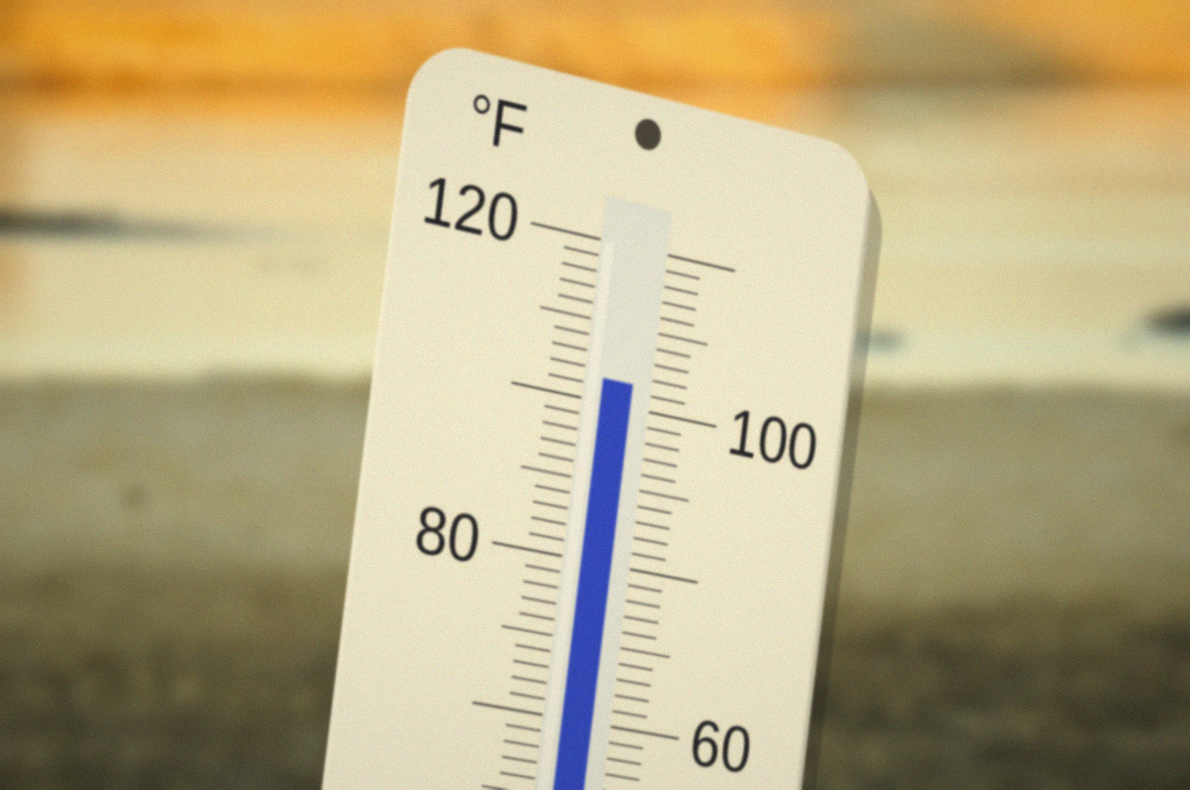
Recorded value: {"value": 103, "unit": "°F"}
